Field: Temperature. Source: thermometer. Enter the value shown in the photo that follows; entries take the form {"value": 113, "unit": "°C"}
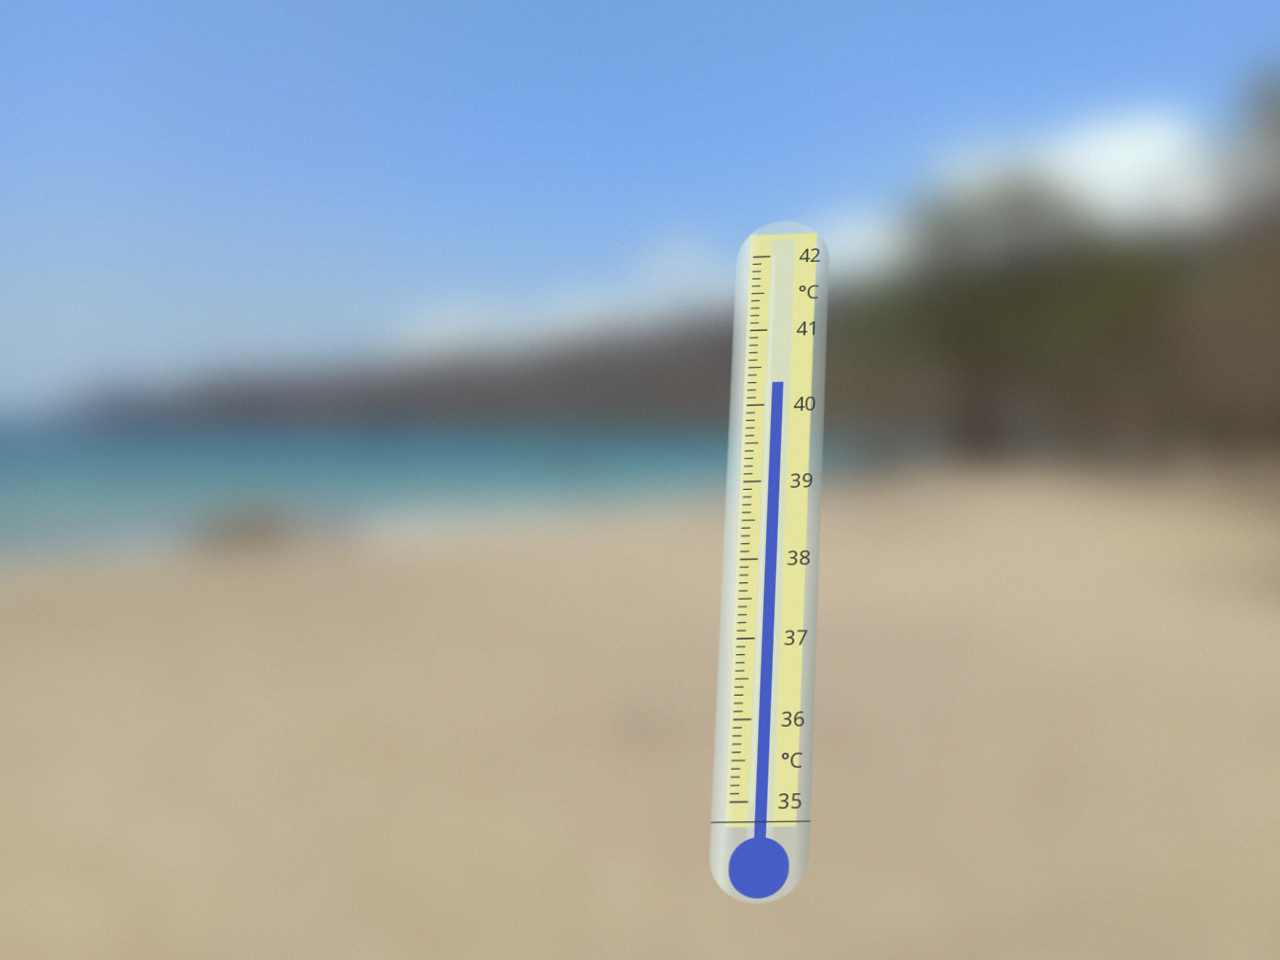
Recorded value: {"value": 40.3, "unit": "°C"}
